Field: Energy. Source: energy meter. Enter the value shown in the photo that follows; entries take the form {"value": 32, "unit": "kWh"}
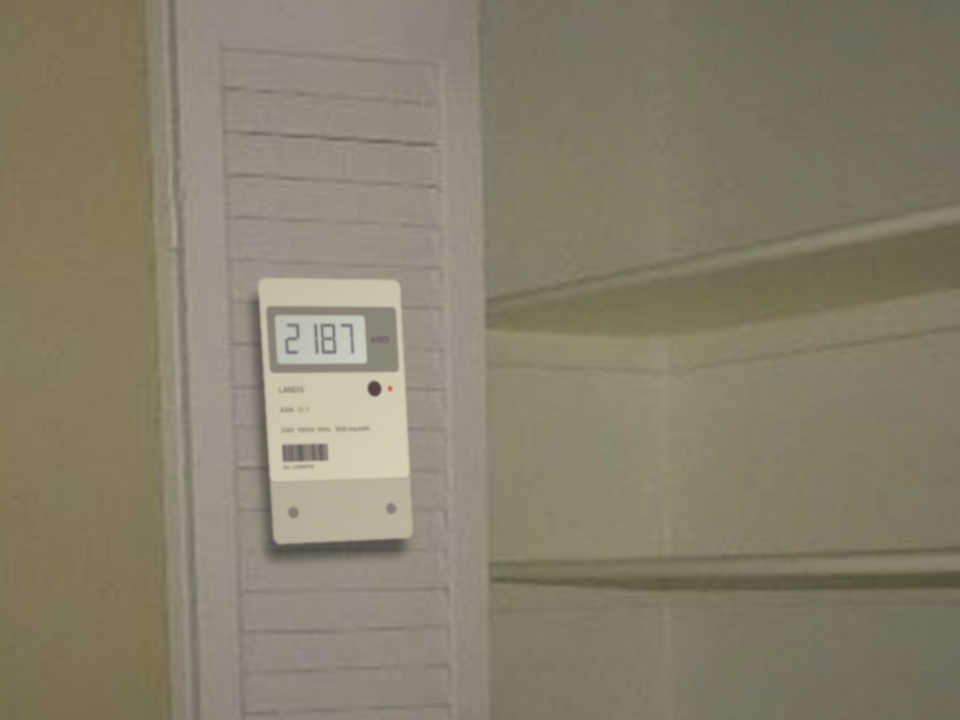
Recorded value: {"value": 2187, "unit": "kWh"}
